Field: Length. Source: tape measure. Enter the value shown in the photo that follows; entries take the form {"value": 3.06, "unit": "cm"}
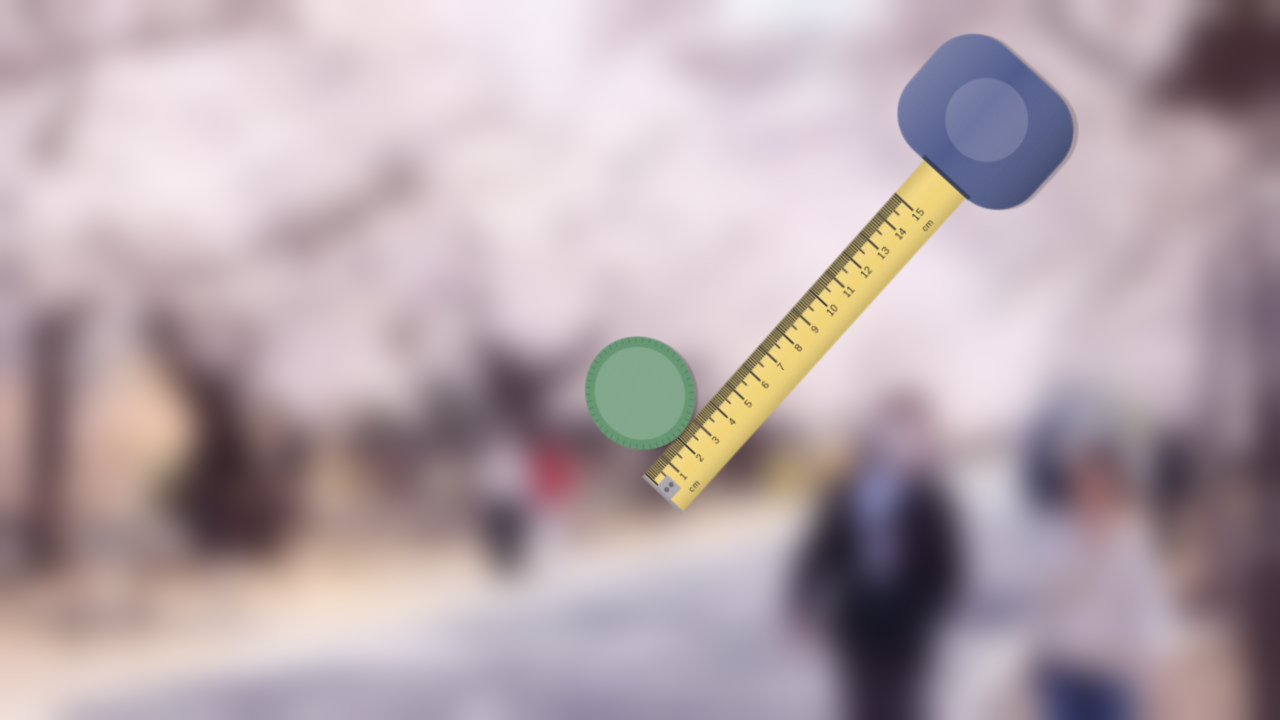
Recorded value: {"value": 4.5, "unit": "cm"}
